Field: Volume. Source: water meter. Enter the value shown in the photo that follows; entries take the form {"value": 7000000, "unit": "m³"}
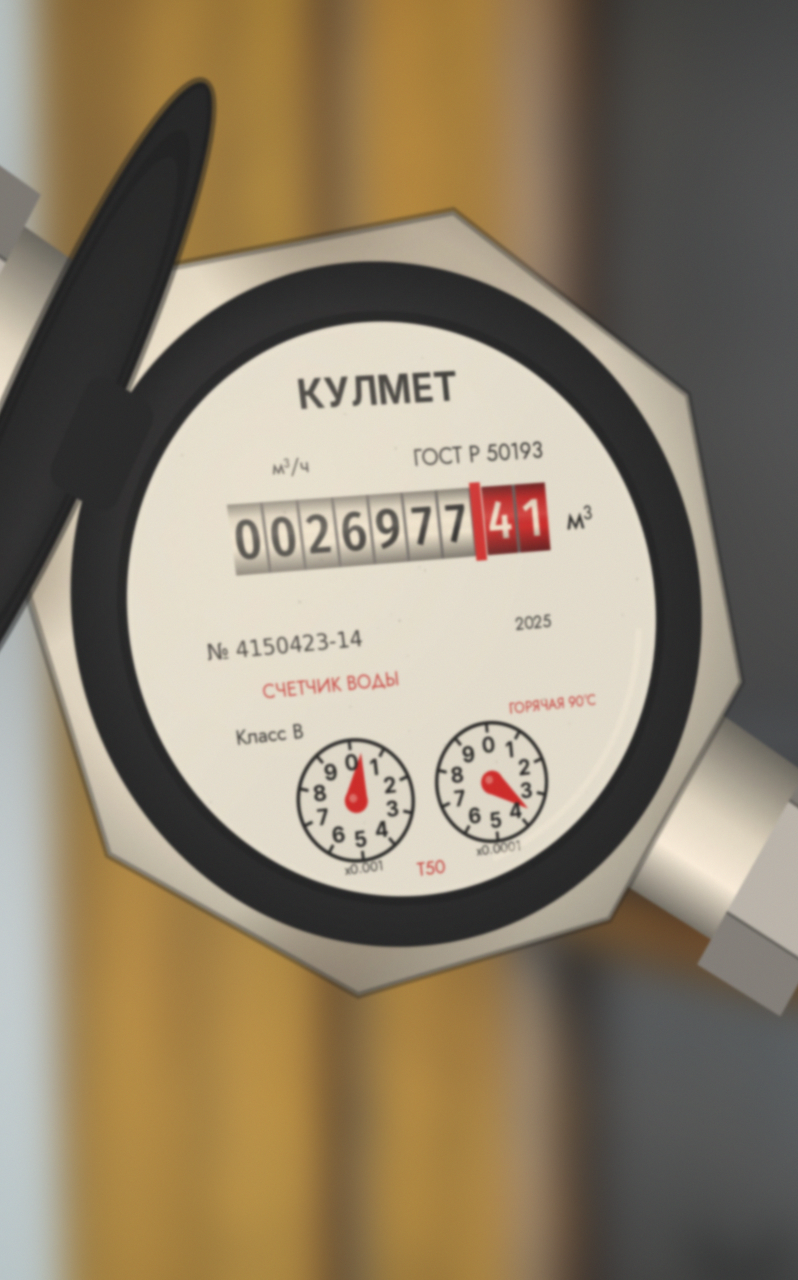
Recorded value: {"value": 26977.4103, "unit": "m³"}
